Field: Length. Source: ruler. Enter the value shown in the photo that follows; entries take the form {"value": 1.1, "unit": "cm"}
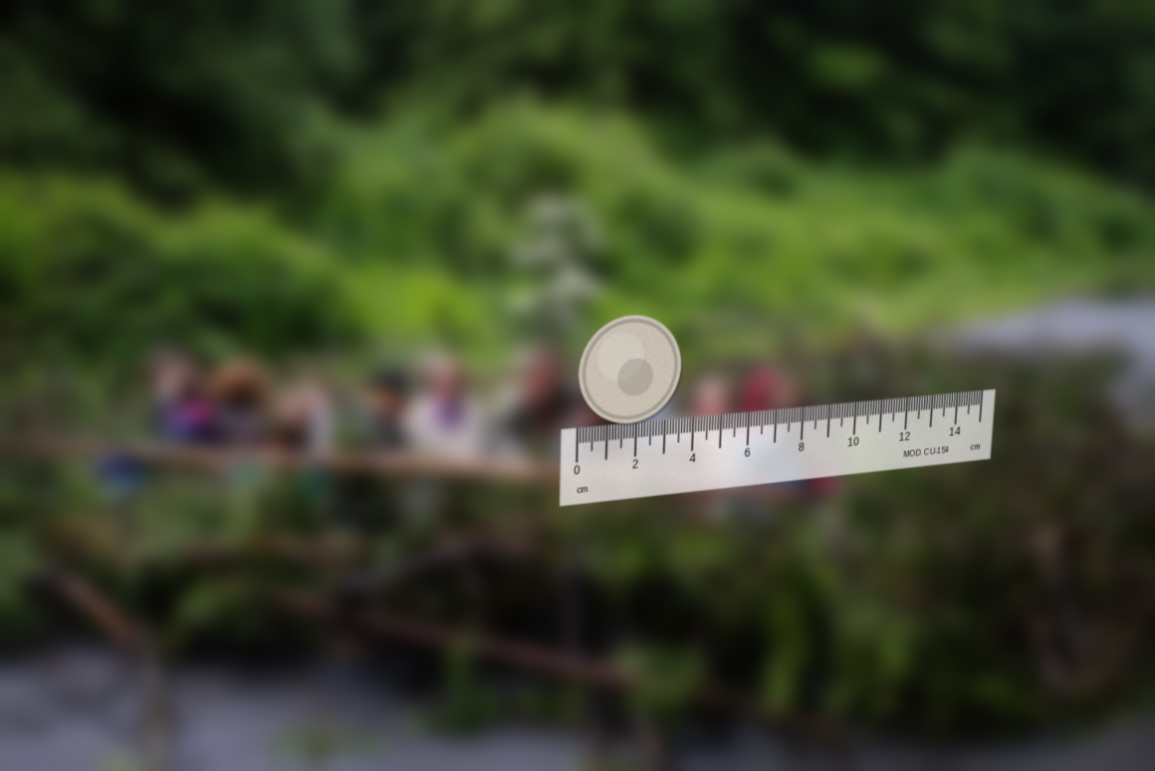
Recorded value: {"value": 3.5, "unit": "cm"}
